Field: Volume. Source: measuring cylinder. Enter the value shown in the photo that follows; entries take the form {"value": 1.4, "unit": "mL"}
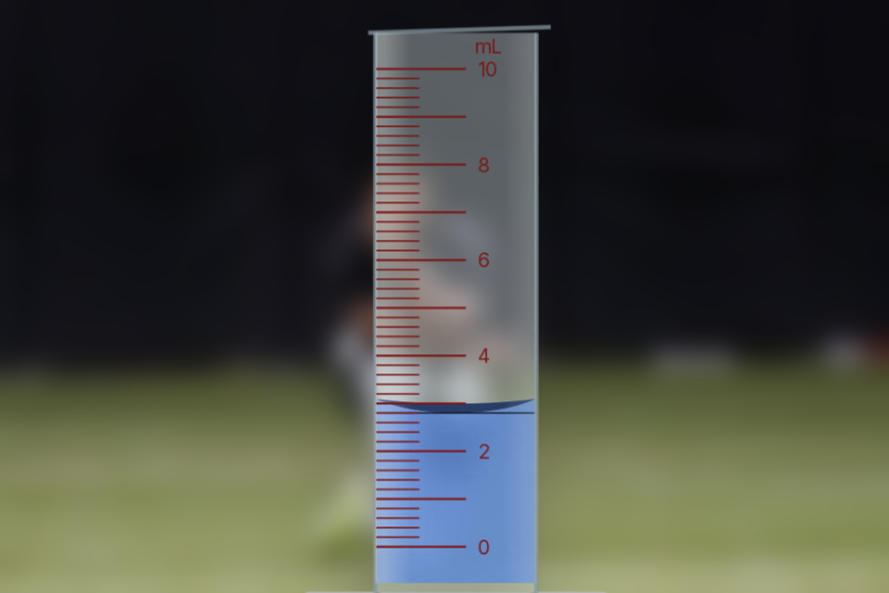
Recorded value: {"value": 2.8, "unit": "mL"}
